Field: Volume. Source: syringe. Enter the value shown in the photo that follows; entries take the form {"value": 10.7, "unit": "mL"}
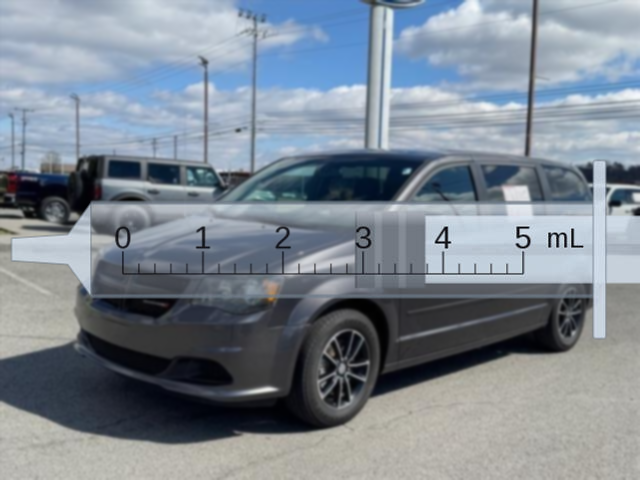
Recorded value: {"value": 2.9, "unit": "mL"}
